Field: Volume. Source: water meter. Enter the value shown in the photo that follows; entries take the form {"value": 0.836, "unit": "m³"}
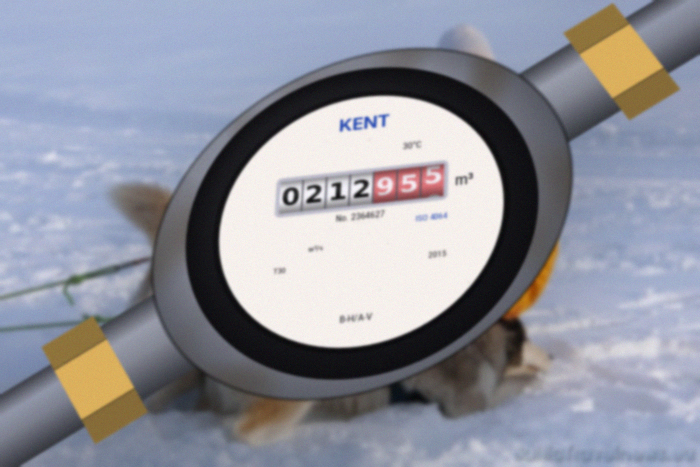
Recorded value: {"value": 212.955, "unit": "m³"}
